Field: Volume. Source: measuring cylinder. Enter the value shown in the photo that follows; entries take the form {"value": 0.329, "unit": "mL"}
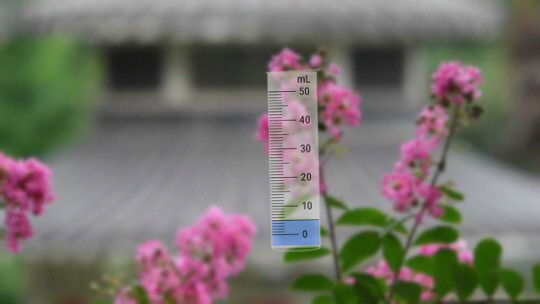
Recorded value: {"value": 5, "unit": "mL"}
